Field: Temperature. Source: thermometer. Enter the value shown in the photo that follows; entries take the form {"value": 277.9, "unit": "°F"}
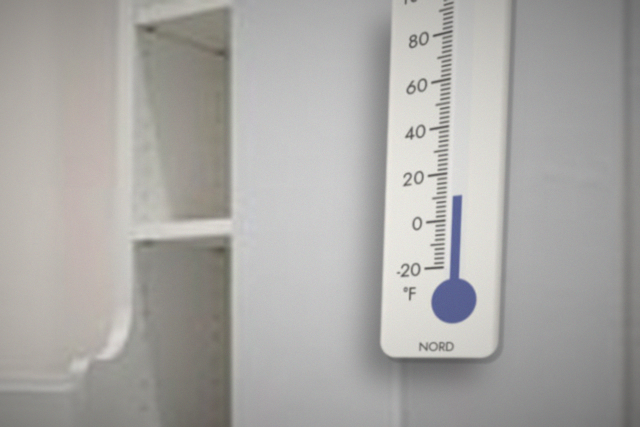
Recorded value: {"value": 10, "unit": "°F"}
